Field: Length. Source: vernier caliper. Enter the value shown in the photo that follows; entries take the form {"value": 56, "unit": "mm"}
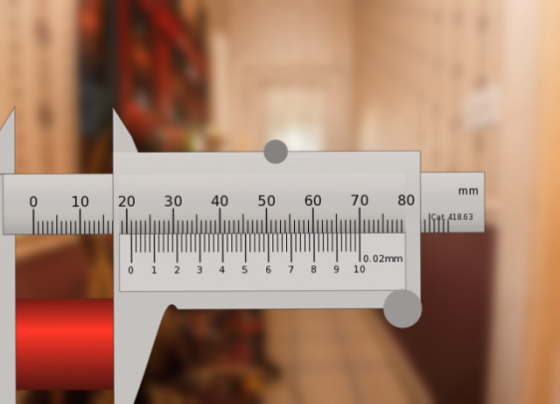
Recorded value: {"value": 21.0, "unit": "mm"}
